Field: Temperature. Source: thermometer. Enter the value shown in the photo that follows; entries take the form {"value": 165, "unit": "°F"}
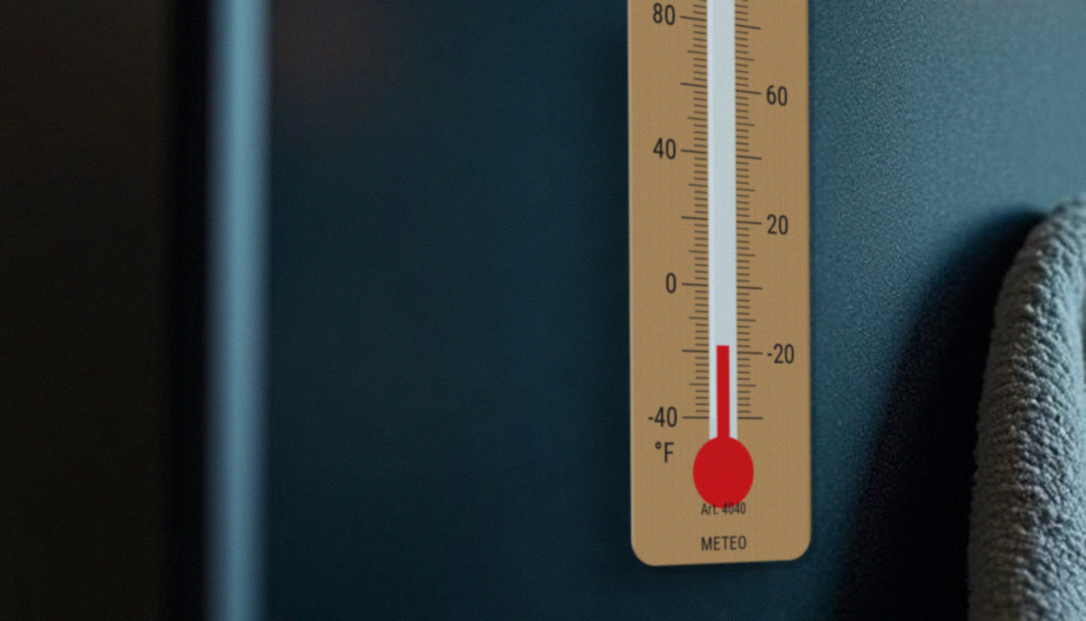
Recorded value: {"value": -18, "unit": "°F"}
